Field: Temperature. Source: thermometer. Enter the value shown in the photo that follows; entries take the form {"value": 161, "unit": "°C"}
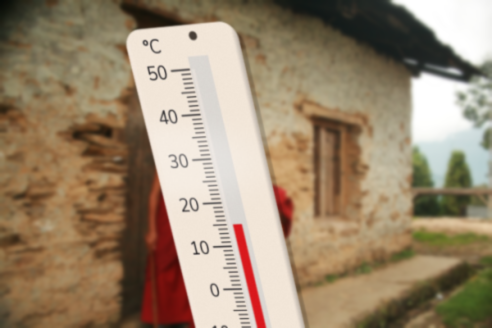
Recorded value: {"value": 15, "unit": "°C"}
